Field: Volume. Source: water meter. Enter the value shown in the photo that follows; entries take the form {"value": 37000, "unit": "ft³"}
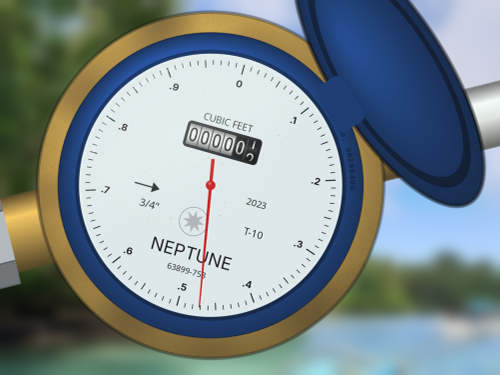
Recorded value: {"value": 1.47, "unit": "ft³"}
